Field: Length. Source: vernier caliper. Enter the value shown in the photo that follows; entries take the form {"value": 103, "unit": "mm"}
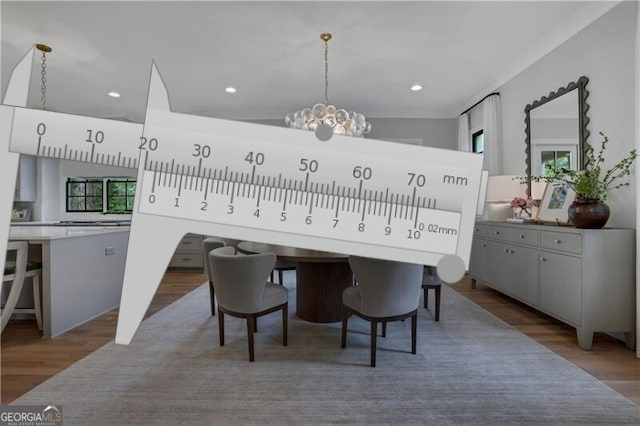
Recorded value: {"value": 22.0, "unit": "mm"}
